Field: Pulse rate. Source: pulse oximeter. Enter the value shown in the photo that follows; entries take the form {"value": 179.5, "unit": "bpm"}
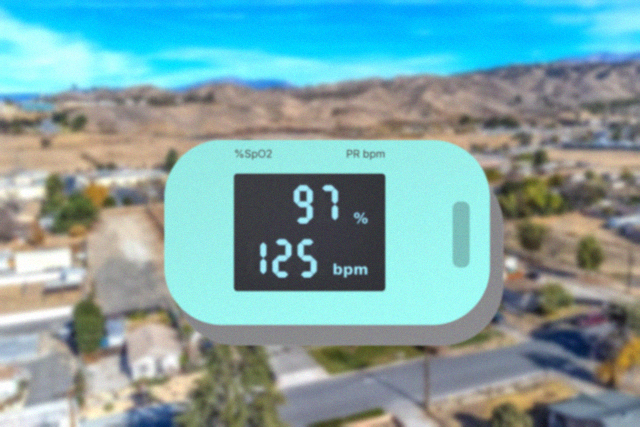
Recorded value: {"value": 125, "unit": "bpm"}
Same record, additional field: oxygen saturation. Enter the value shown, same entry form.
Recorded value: {"value": 97, "unit": "%"}
